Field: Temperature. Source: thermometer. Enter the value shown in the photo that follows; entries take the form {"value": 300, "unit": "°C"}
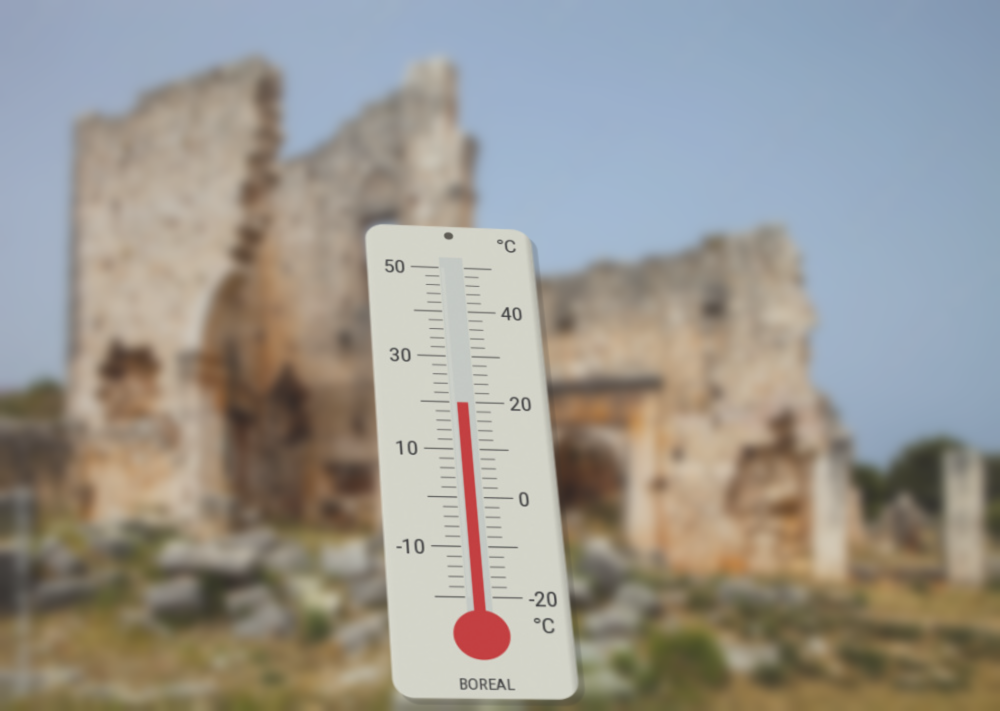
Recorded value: {"value": 20, "unit": "°C"}
